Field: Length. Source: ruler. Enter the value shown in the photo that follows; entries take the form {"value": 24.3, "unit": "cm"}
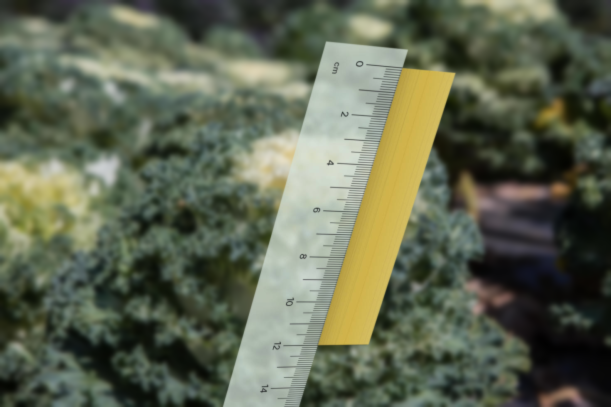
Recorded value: {"value": 12, "unit": "cm"}
